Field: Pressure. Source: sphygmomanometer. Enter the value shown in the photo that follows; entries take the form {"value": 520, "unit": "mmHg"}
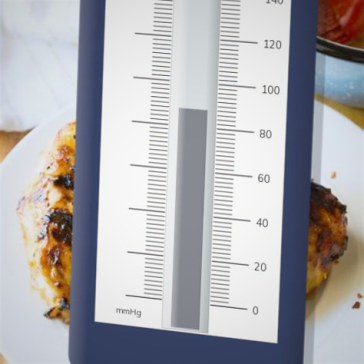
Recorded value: {"value": 88, "unit": "mmHg"}
